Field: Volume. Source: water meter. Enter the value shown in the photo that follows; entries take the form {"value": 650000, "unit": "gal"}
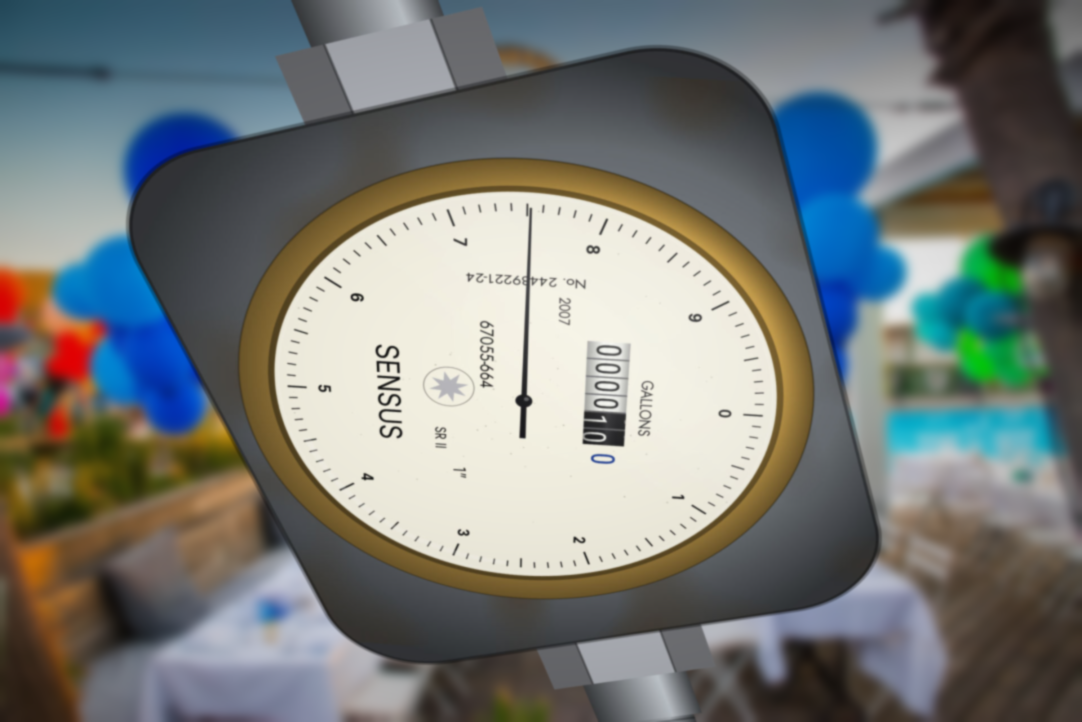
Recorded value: {"value": 97.5, "unit": "gal"}
